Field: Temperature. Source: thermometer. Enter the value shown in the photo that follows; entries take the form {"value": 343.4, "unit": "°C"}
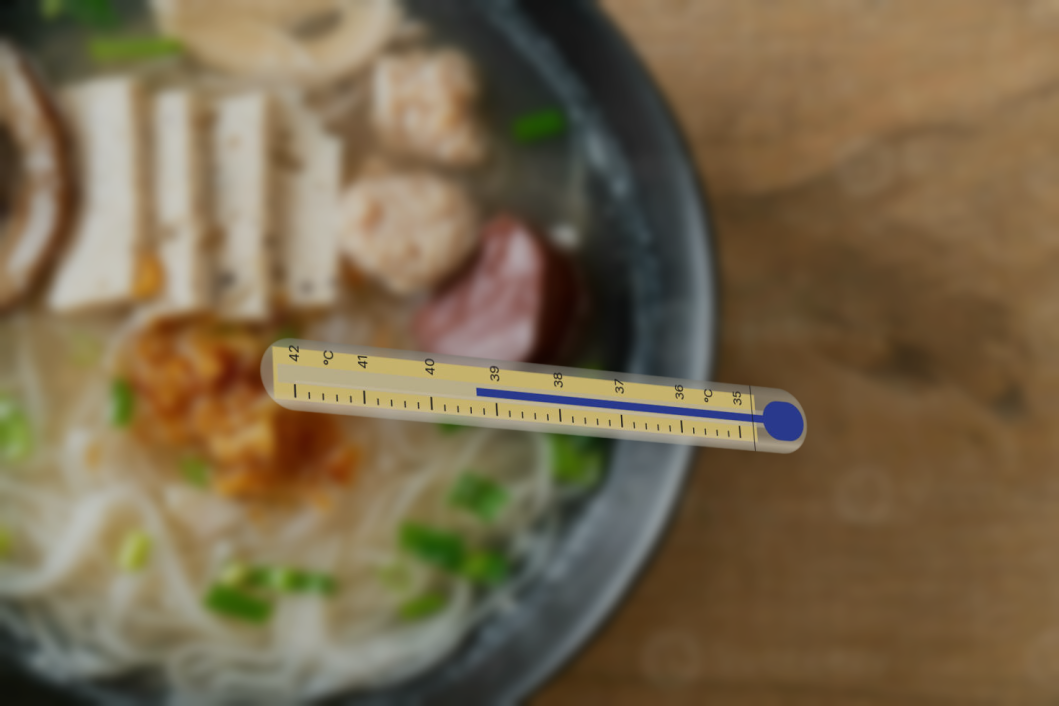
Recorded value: {"value": 39.3, "unit": "°C"}
